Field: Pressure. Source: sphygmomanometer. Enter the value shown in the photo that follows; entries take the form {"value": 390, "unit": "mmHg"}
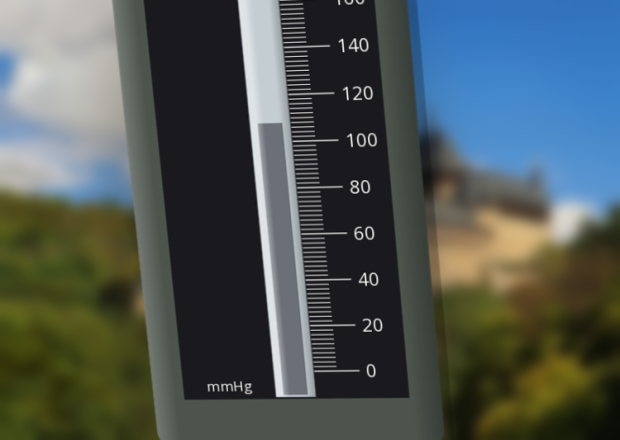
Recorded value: {"value": 108, "unit": "mmHg"}
